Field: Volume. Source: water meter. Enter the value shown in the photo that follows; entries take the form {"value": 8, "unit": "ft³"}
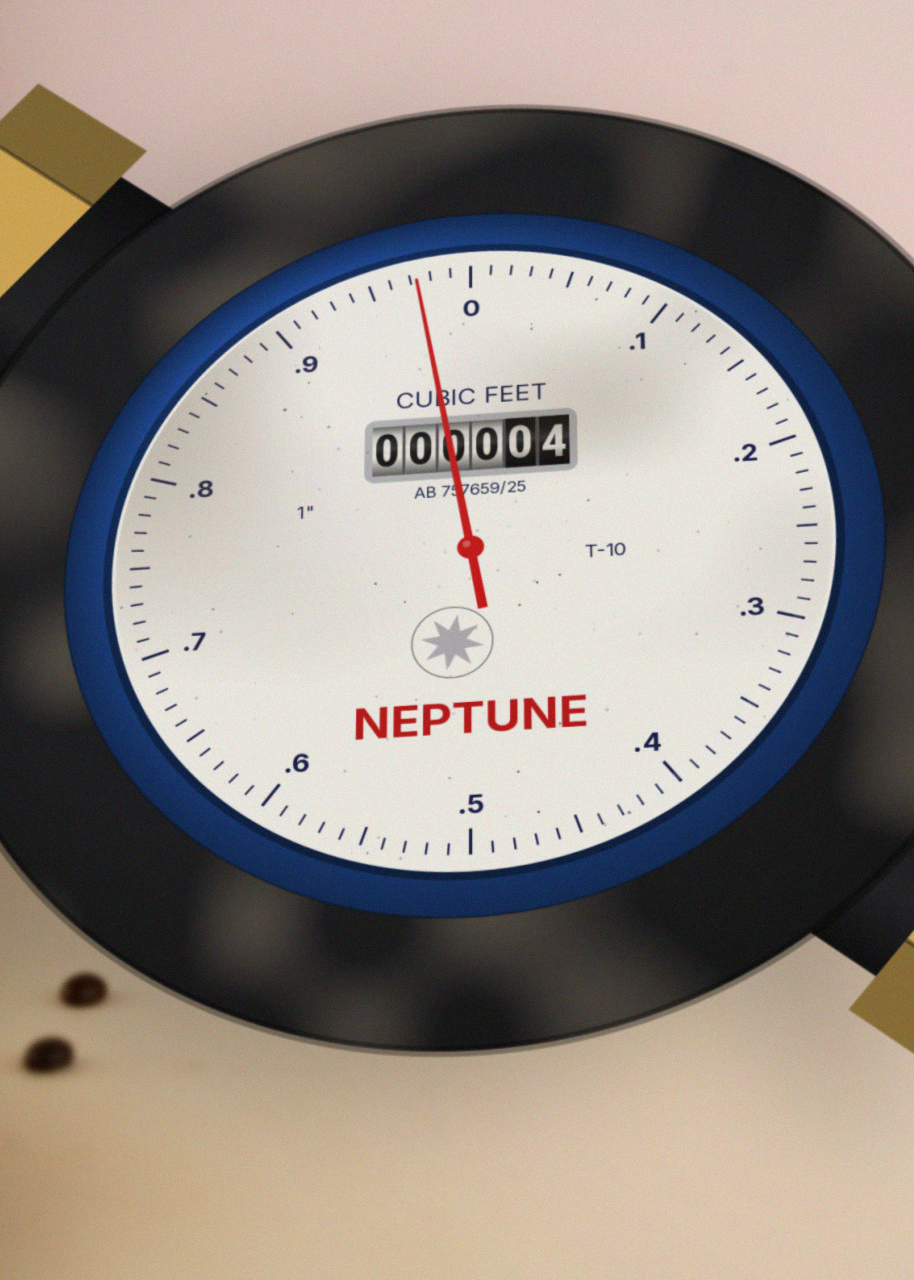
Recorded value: {"value": 3.97, "unit": "ft³"}
